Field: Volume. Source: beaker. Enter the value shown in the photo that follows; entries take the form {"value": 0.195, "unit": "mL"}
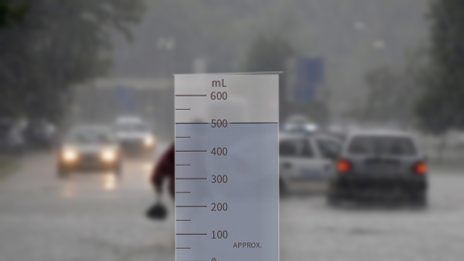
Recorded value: {"value": 500, "unit": "mL"}
